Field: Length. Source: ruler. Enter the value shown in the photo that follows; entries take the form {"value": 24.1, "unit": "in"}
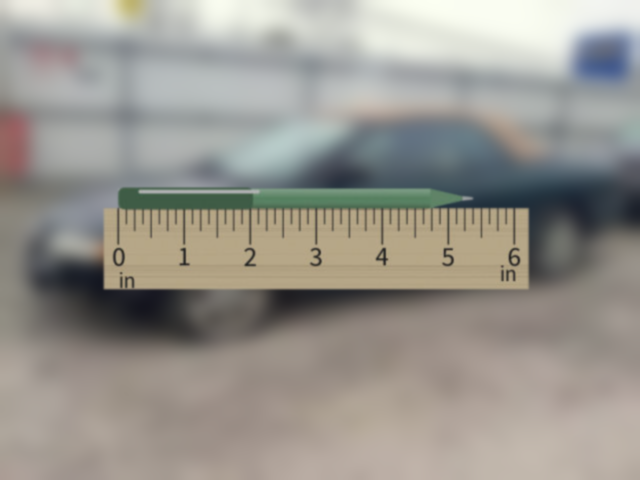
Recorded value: {"value": 5.375, "unit": "in"}
